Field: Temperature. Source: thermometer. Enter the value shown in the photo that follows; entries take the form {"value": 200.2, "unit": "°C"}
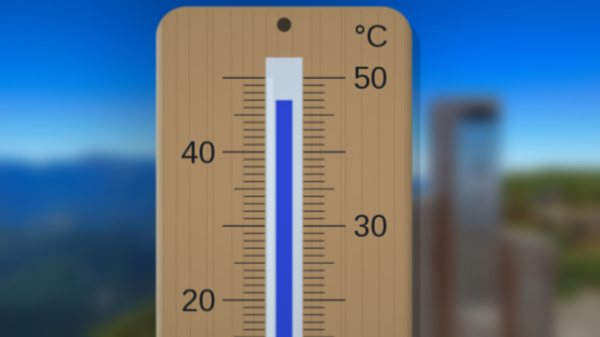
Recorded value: {"value": 47, "unit": "°C"}
